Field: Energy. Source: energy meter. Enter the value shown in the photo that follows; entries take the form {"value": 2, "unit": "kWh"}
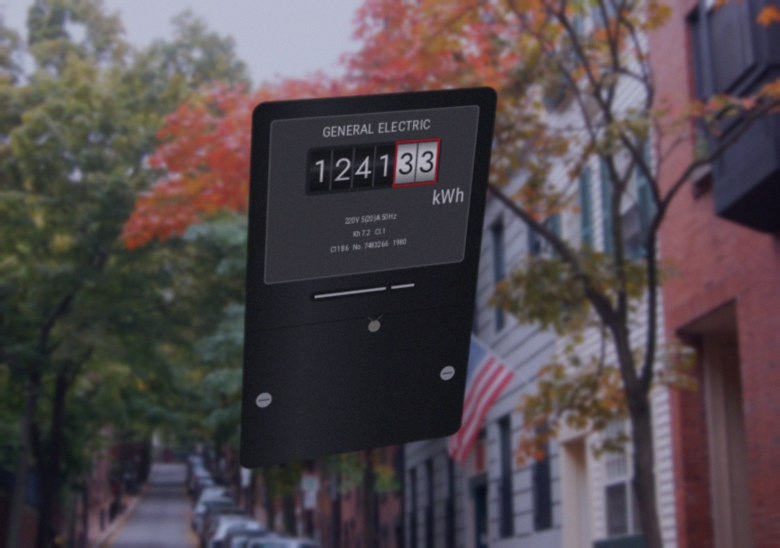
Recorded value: {"value": 1241.33, "unit": "kWh"}
